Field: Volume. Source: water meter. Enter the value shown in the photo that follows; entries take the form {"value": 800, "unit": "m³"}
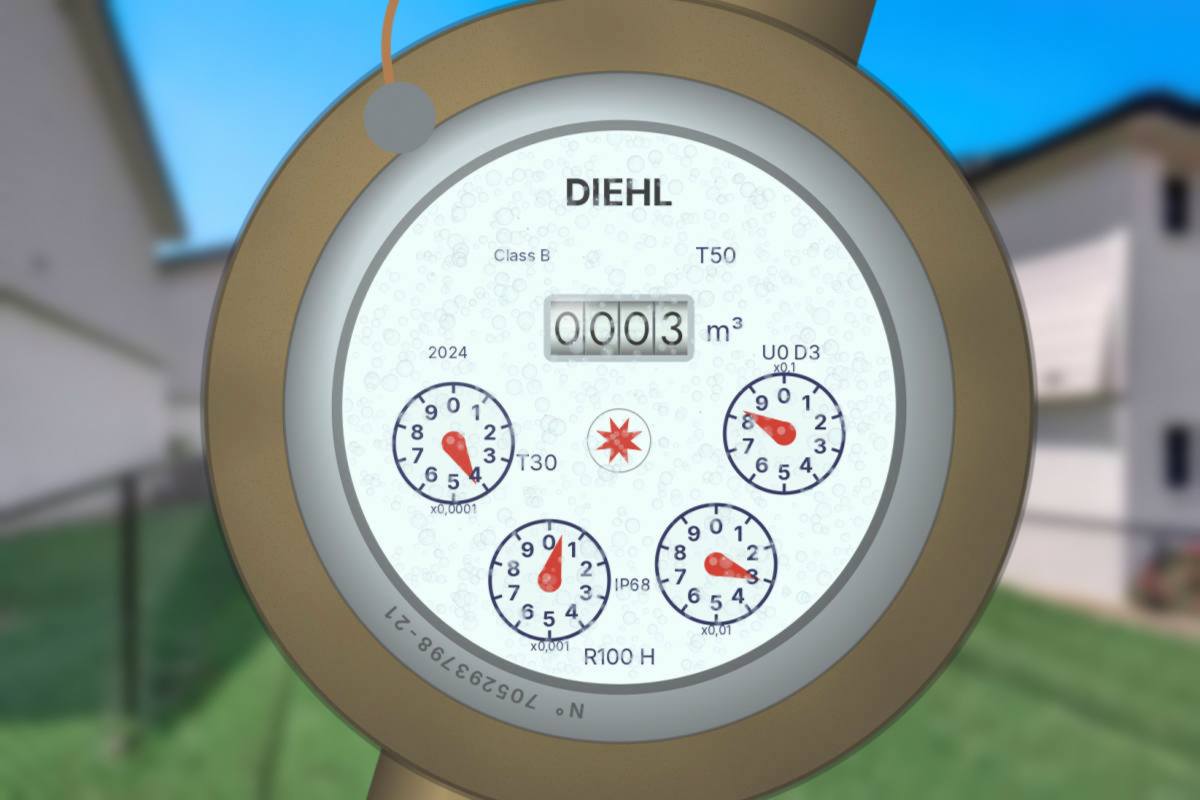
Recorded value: {"value": 3.8304, "unit": "m³"}
